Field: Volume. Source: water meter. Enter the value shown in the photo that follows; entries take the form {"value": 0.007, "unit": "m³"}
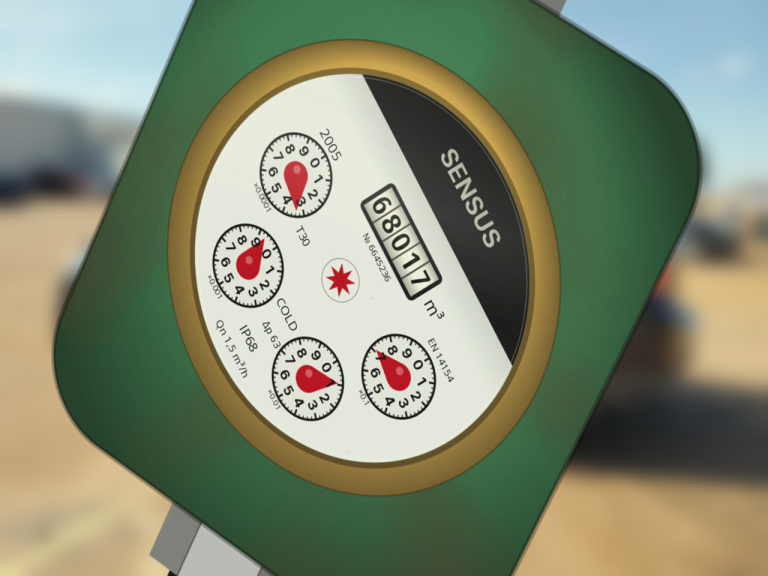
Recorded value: {"value": 68017.7093, "unit": "m³"}
